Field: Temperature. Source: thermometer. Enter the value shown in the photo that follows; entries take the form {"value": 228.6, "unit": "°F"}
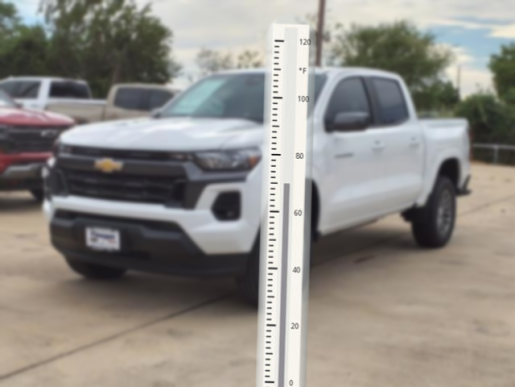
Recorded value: {"value": 70, "unit": "°F"}
